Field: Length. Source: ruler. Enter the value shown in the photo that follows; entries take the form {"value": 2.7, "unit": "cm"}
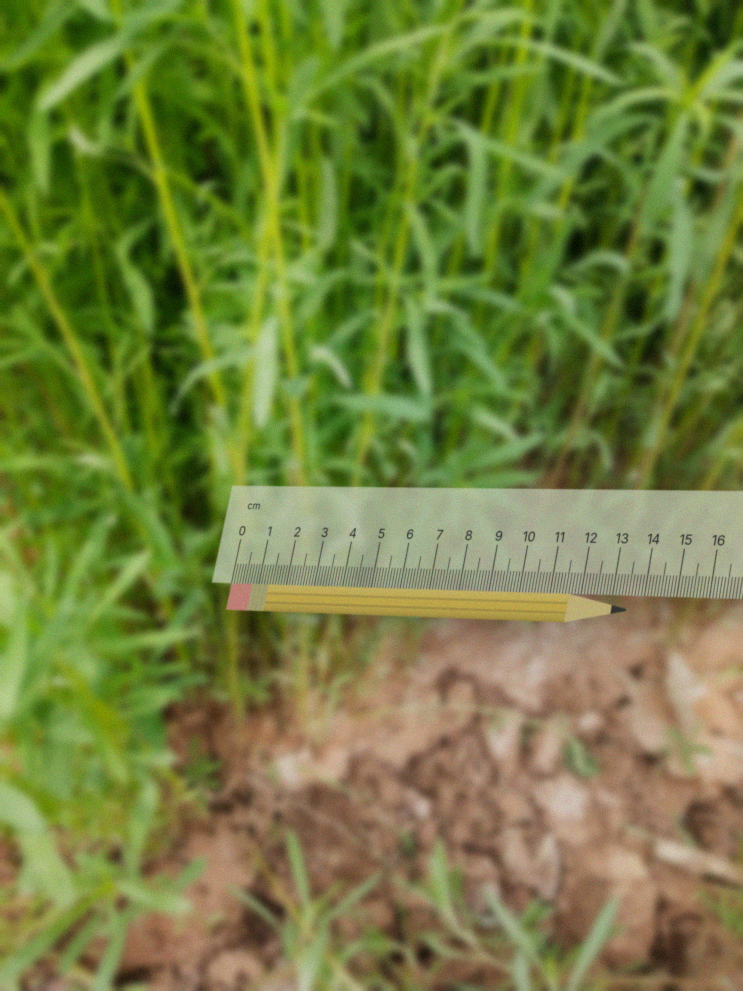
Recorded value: {"value": 13.5, "unit": "cm"}
